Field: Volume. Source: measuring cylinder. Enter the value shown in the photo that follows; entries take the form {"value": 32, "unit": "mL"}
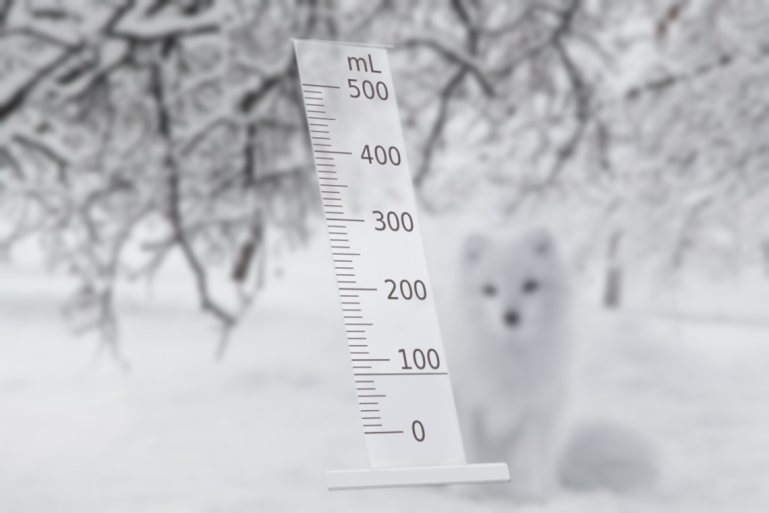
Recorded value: {"value": 80, "unit": "mL"}
